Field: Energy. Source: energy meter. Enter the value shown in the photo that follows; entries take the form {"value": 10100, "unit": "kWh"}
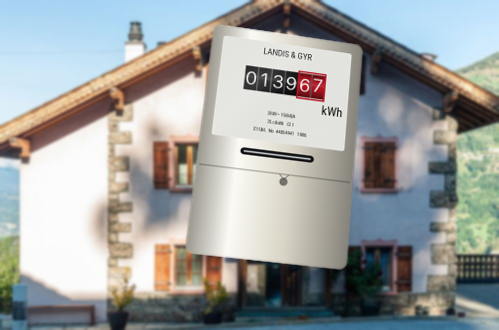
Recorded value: {"value": 139.67, "unit": "kWh"}
